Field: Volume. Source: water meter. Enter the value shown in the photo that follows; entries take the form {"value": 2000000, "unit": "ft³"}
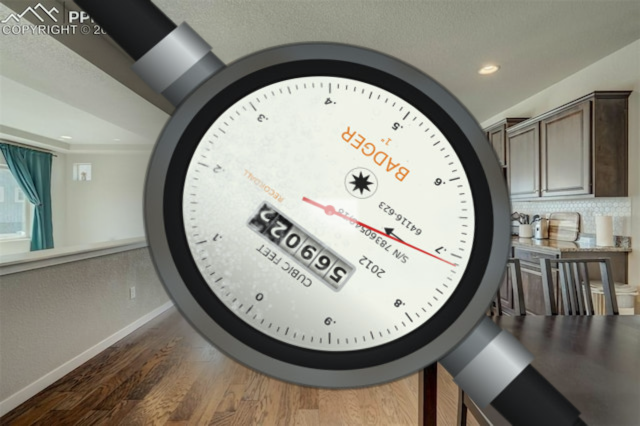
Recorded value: {"value": 569021.71, "unit": "ft³"}
